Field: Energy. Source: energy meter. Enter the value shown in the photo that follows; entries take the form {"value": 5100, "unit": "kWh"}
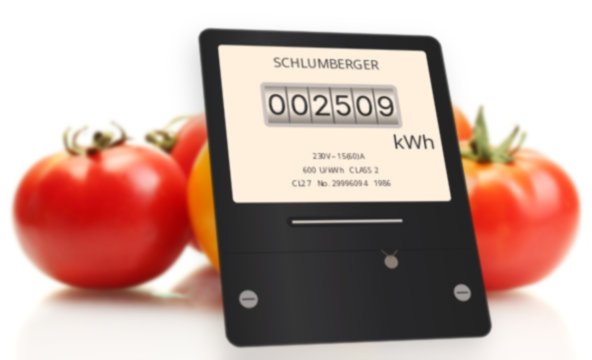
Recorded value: {"value": 2509, "unit": "kWh"}
